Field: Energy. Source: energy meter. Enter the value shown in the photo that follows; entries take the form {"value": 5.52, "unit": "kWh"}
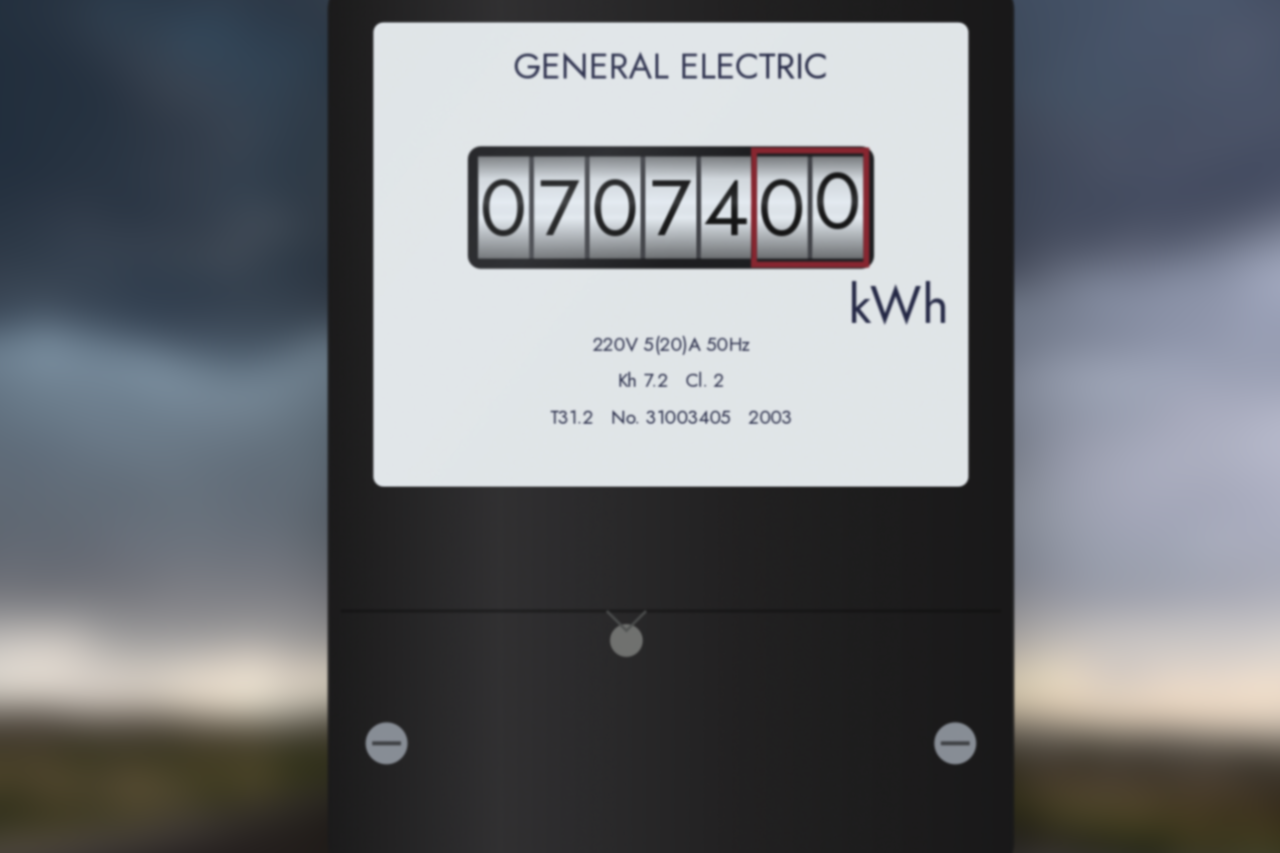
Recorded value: {"value": 7074.00, "unit": "kWh"}
